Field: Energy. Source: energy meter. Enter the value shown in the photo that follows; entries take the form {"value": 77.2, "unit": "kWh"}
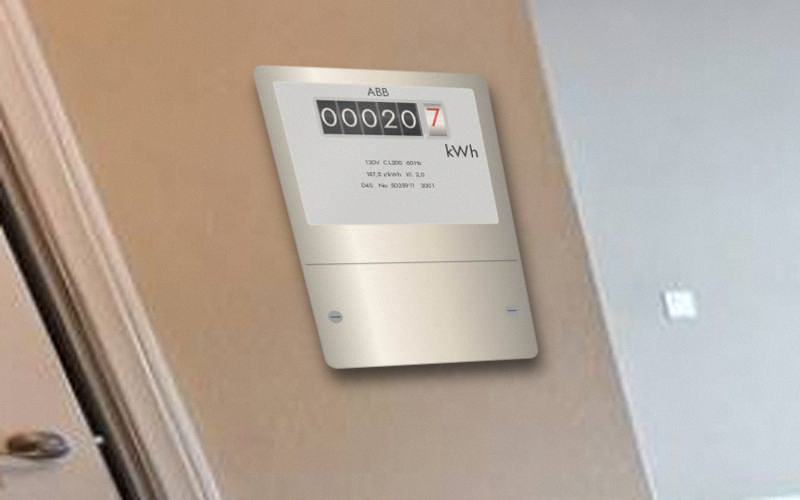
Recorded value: {"value": 20.7, "unit": "kWh"}
